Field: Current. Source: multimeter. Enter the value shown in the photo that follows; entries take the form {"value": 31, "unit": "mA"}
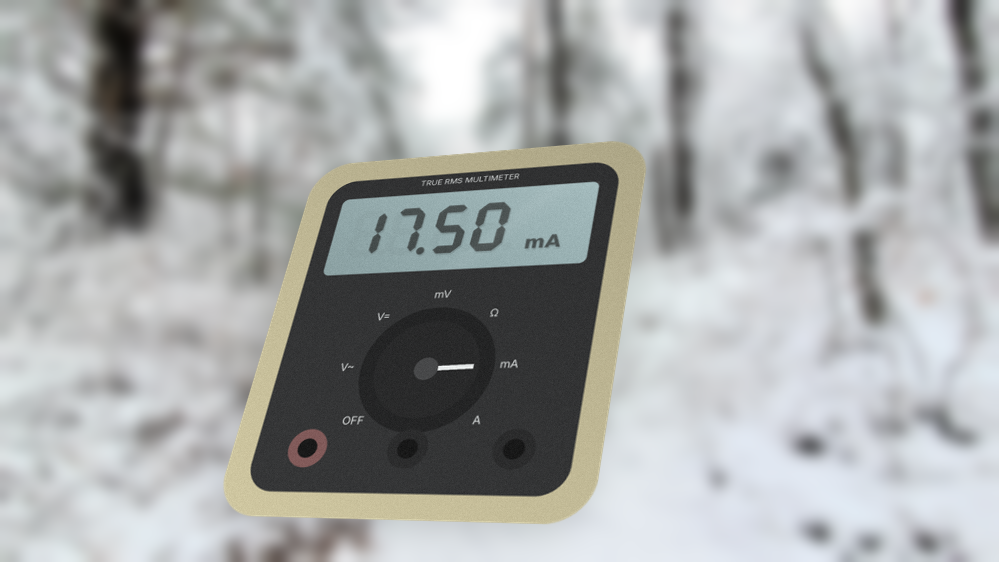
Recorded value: {"value": 17.50, "unit": "mA"}
